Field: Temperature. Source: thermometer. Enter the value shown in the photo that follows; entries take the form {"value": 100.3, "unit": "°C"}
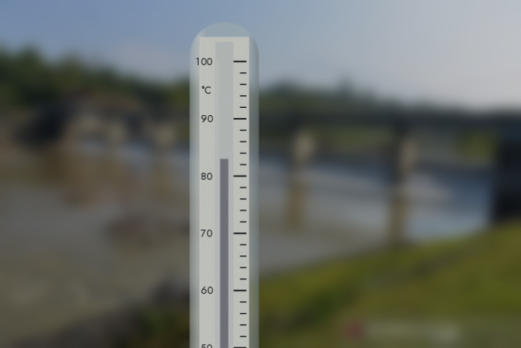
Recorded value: {"value": 83, "unit": "°C"}
